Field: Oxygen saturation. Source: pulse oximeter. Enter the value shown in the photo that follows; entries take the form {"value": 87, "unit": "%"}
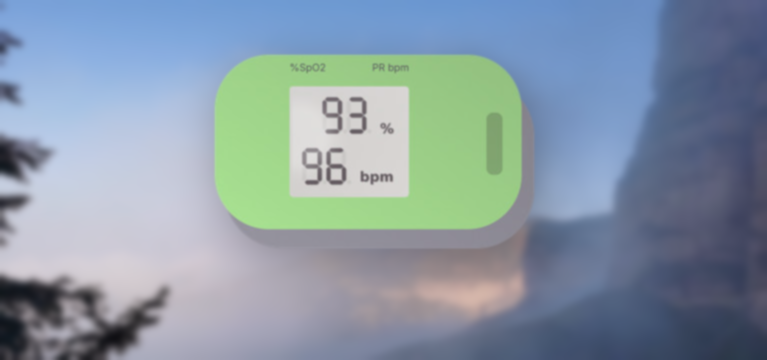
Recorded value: {"value": 93, "unit": "%"}
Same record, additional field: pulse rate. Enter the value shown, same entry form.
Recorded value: {"value": 96, "unit": "bpm"}
